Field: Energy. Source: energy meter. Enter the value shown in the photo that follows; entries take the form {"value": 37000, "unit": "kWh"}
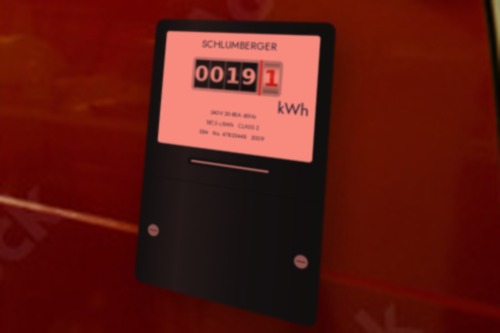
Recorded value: {"value": 19.1, "unit": "kWh"}
